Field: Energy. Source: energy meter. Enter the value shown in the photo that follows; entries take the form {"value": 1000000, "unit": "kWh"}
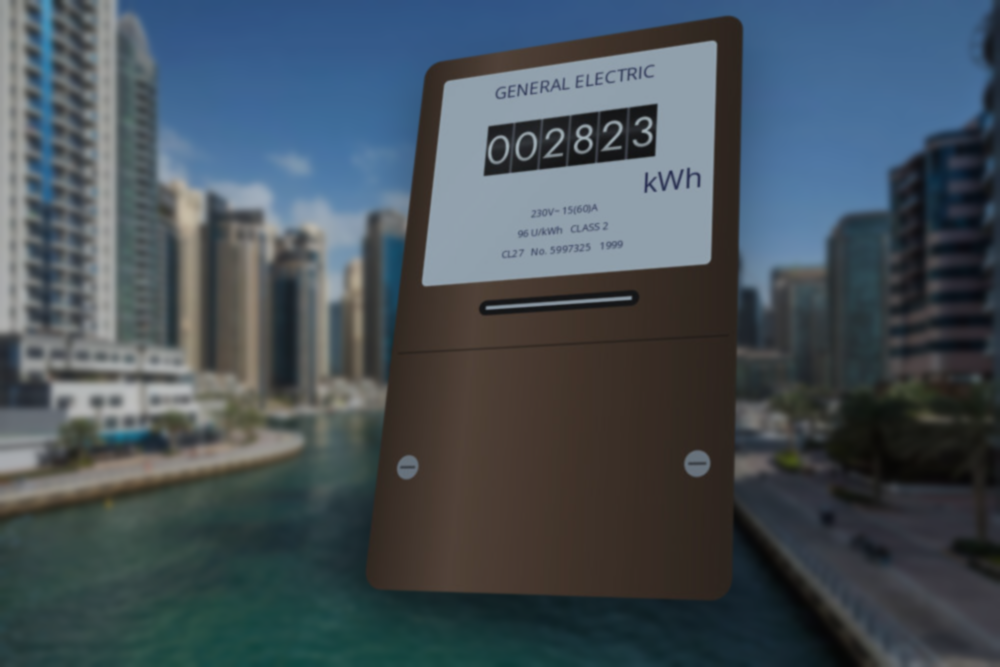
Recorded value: {"value": 2823, "unit": "kWh"}
